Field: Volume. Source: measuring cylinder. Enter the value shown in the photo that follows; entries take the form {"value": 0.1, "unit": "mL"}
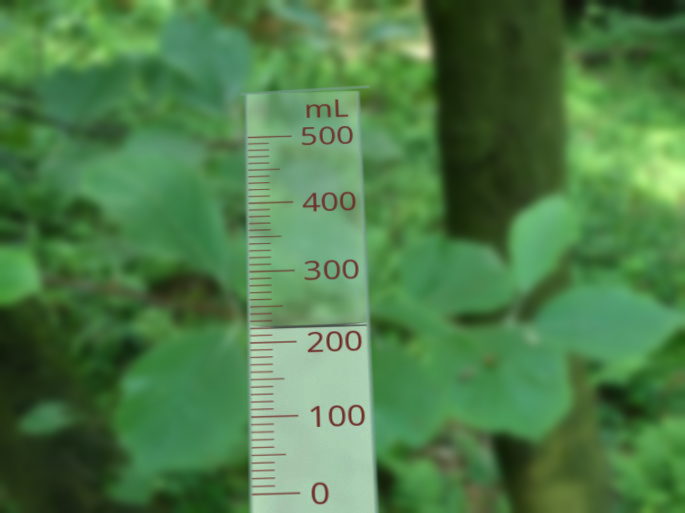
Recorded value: {"value": 220, "unit": "mL"}
